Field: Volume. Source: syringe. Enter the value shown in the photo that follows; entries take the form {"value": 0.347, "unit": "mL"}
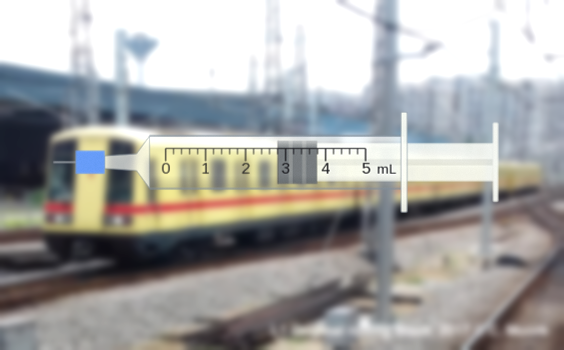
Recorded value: {"value": 2.8, "unit": "mL"}
